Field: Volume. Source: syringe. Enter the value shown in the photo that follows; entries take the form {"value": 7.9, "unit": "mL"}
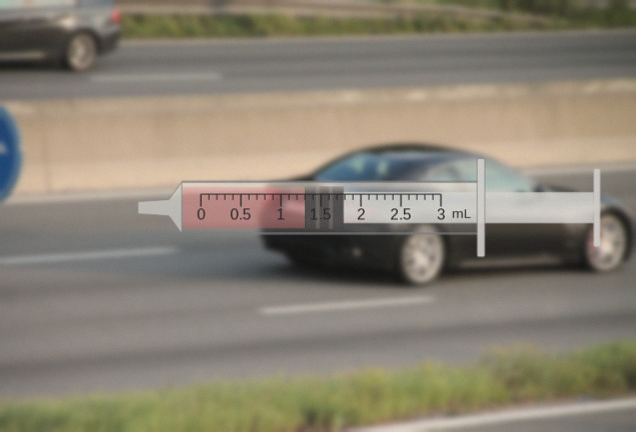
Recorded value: {"value": 1.3, "unit": "mL"}
